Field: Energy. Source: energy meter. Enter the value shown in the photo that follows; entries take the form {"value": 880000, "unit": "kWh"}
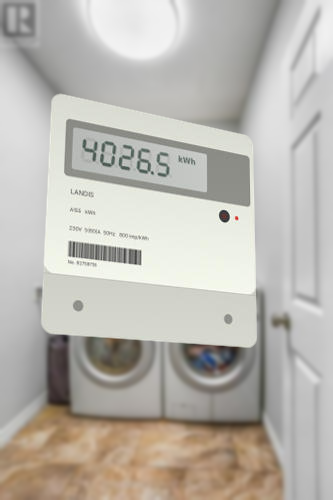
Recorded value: {"value": 4026.5, "unit": "kWh"}
